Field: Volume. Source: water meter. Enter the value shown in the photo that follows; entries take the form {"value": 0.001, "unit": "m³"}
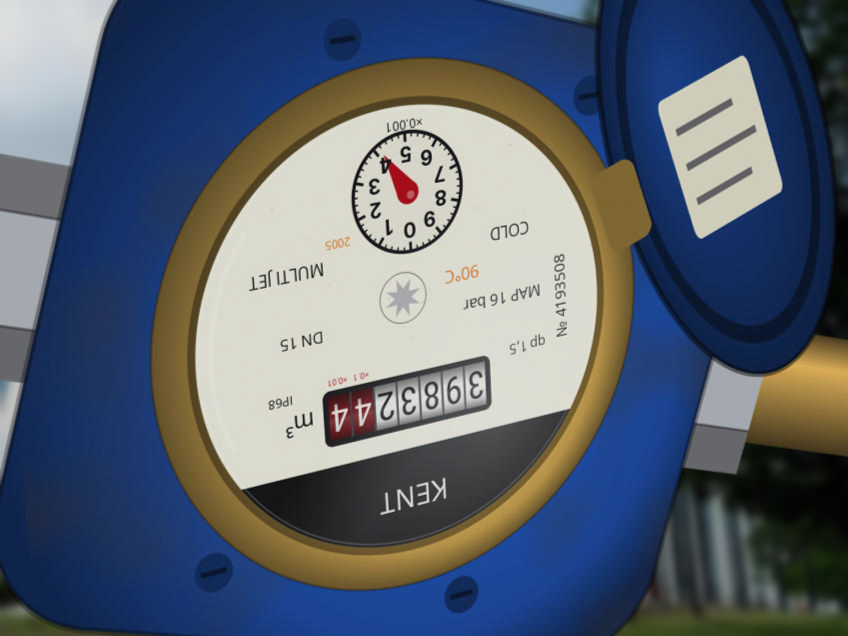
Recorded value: {"value": 39832.444, "unit": "m³"}
